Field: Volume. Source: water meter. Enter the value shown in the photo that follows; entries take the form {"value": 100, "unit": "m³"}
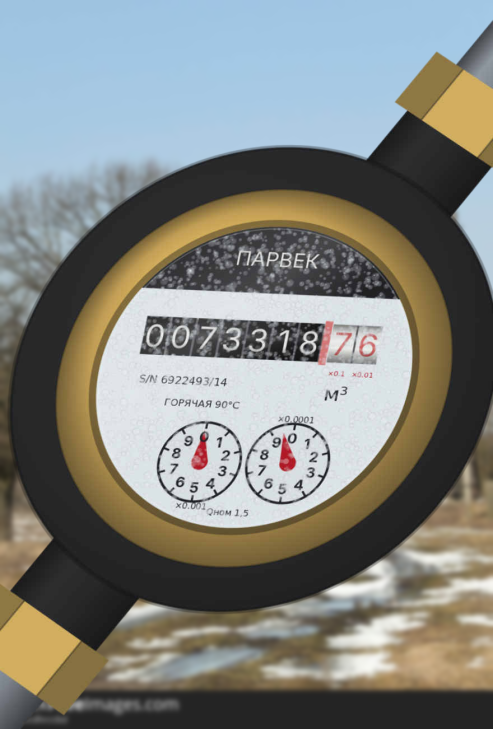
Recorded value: {"value": 73318.7599, "unit": "m³"}
